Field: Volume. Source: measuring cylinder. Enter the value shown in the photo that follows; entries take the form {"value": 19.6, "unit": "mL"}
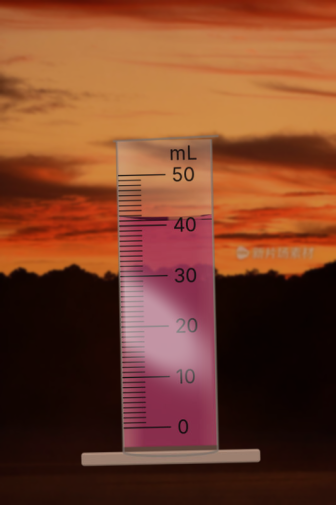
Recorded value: {"value": 41, "unit": "mL"}
